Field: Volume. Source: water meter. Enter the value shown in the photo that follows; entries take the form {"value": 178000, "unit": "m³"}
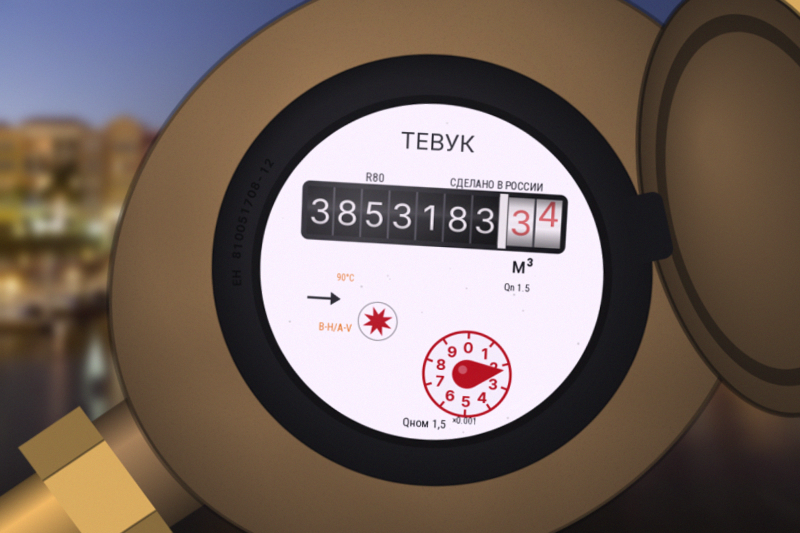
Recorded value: {"value": 3853183.342, "unit": "m³"}
